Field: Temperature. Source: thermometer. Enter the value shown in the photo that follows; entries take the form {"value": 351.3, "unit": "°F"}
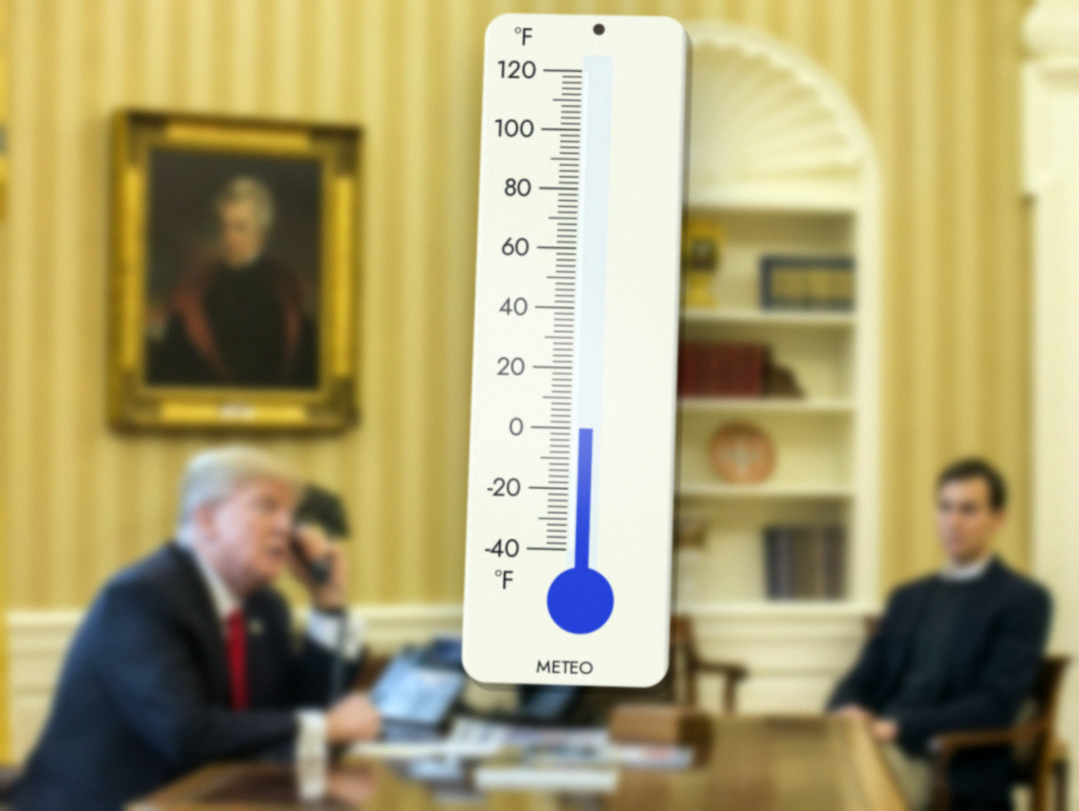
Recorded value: {"value": 0, "unit": "°F"}
